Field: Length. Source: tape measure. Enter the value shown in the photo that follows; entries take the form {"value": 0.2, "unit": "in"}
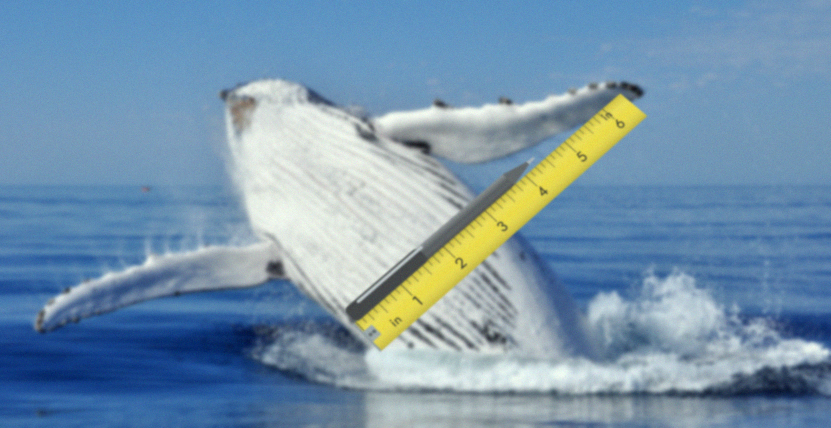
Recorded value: {"value": 4.375, "unit": "in"}
